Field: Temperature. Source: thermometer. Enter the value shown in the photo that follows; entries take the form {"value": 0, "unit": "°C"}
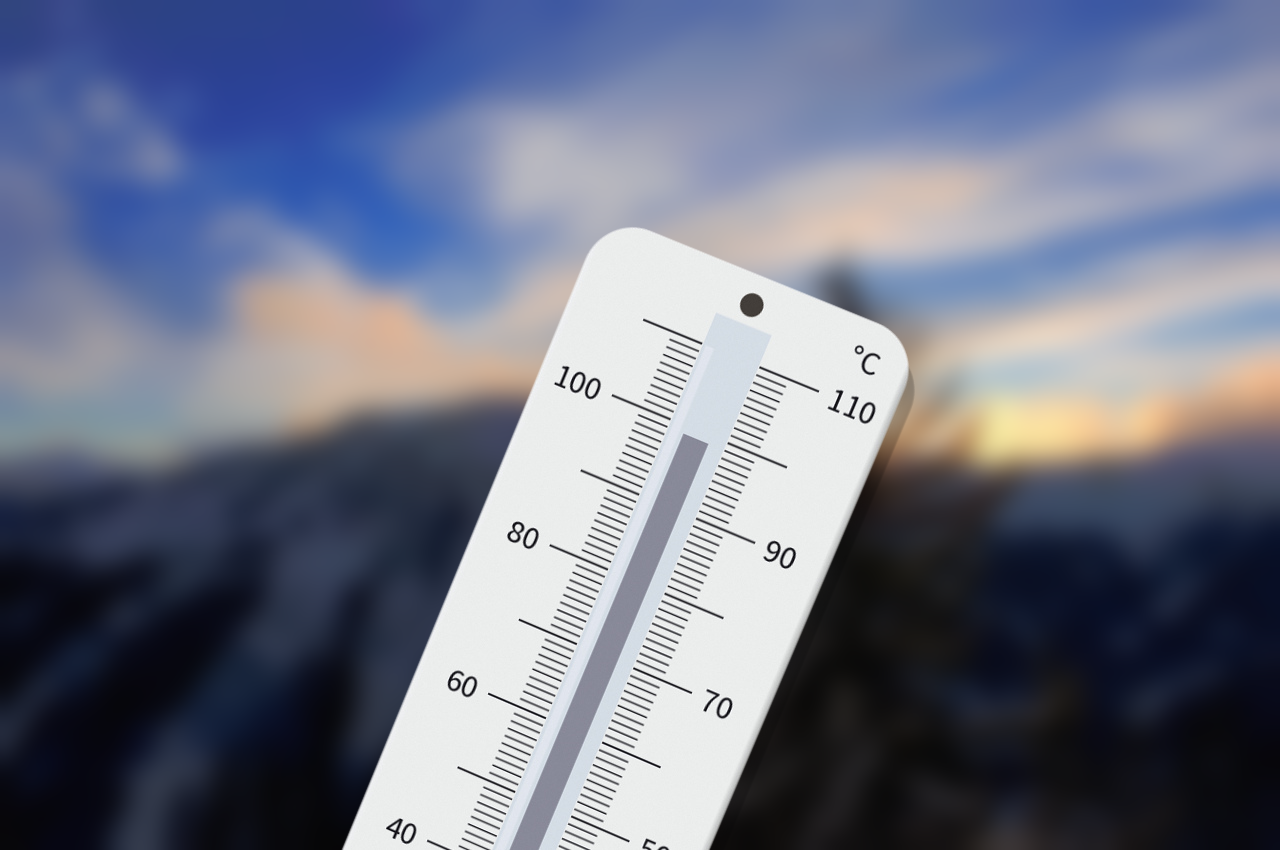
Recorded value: {"value": 99, "unit": "°C"}
